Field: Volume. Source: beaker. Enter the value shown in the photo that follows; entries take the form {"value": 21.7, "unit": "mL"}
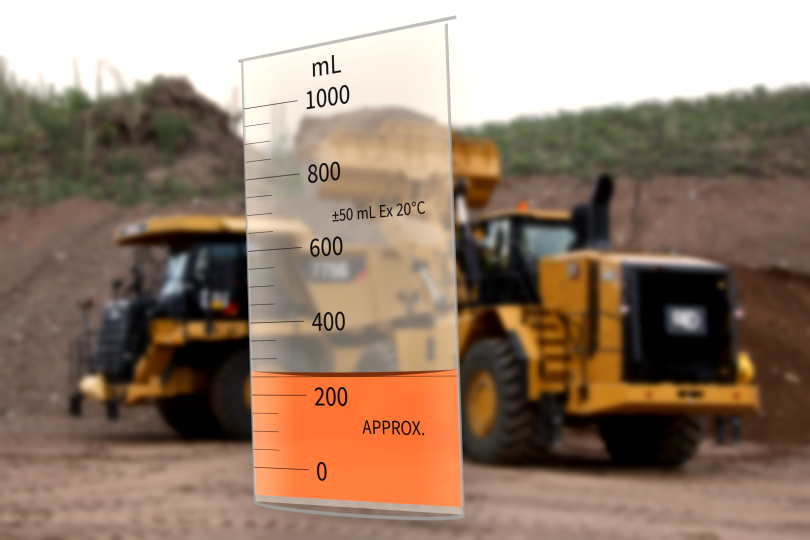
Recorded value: {"value": 250, "unit": "mL"}
